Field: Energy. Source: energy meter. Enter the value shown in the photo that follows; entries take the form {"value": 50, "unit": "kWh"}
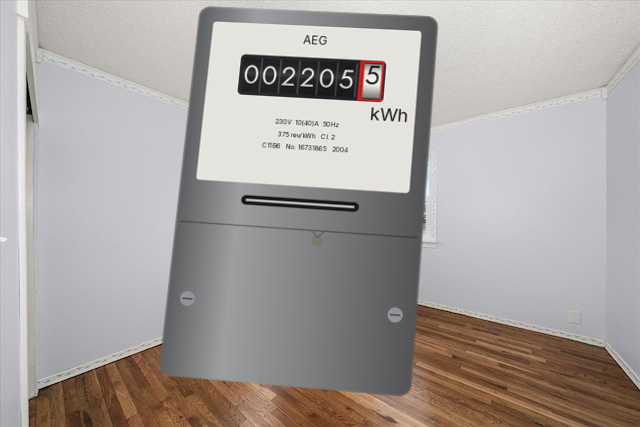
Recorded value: {"value": 2205.5, "unit": "kWh"}
